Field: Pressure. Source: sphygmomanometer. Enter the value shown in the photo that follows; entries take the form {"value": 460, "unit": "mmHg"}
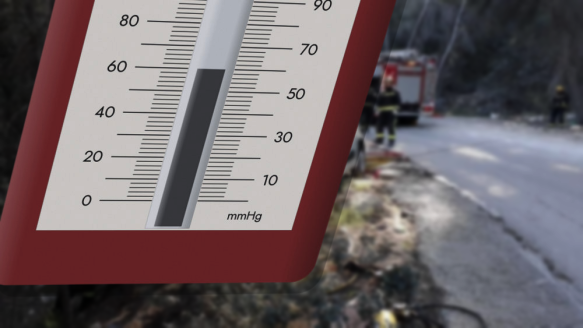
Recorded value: {"value": 60, "unit": "mmHg"}
